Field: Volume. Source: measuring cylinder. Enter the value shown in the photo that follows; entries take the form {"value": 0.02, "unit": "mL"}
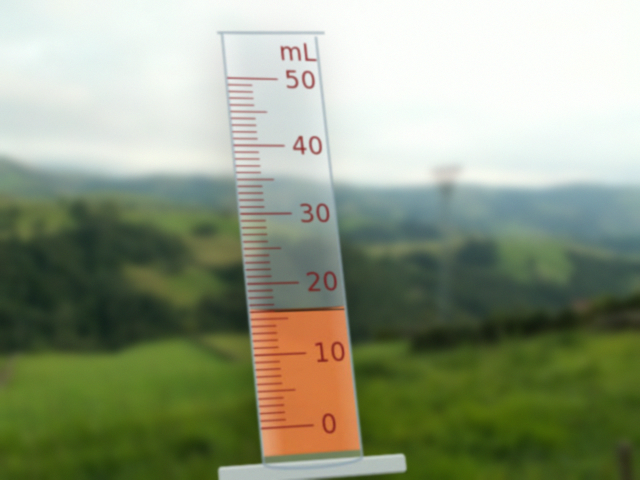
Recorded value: {"value": 16, "unit": "mL"}
